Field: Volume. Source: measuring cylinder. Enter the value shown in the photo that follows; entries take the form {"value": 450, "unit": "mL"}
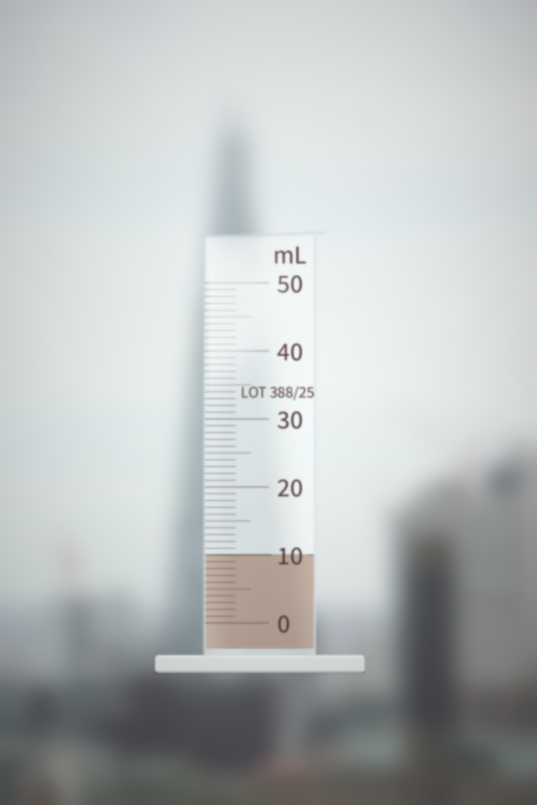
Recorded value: {"value": 10, "unit": "mL"}
